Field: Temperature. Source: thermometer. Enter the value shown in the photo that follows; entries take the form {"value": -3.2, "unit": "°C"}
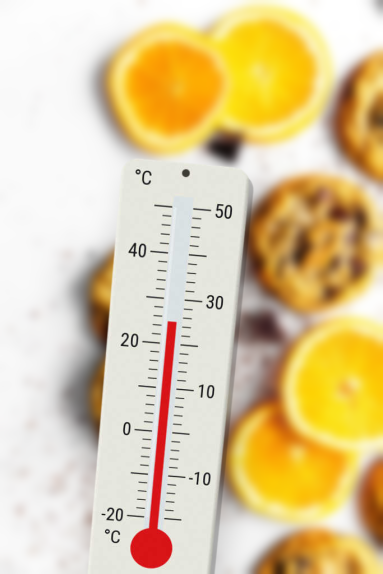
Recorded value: {"value": 25, "unit": "°C"}
